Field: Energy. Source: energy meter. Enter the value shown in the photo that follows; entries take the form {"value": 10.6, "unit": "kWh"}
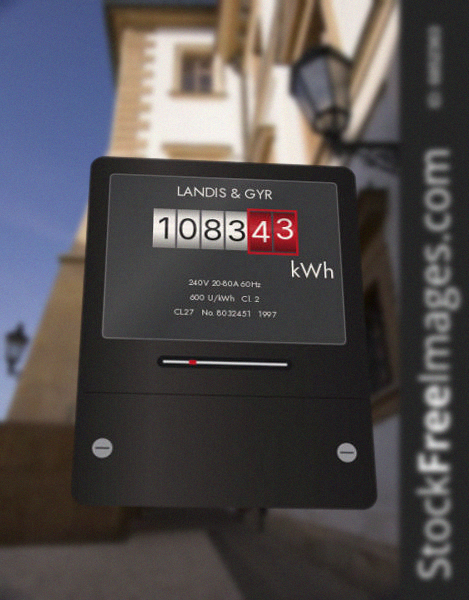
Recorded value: {"value": 1083.43, "unit": "kWh"}
